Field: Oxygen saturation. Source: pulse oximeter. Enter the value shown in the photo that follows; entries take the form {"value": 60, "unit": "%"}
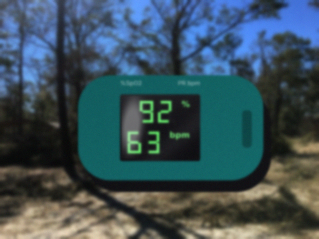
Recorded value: {"value": 92, "unit": "%"}
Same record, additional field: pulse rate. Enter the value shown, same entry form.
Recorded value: {"value": 63, "unit": "bpm"}
